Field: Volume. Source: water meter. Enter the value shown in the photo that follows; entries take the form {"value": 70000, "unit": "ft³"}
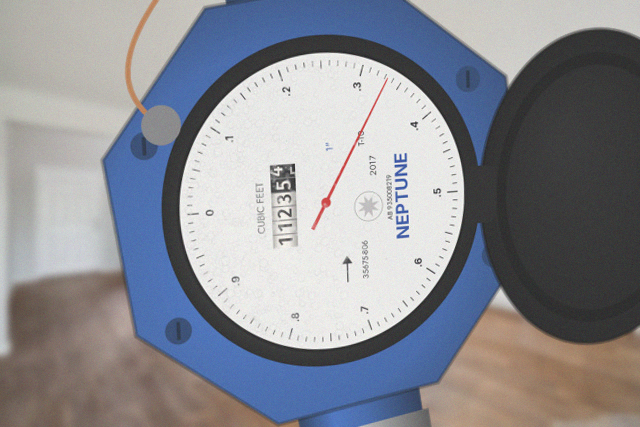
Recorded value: {"value": 112354.33, "unit": "ft³"}
